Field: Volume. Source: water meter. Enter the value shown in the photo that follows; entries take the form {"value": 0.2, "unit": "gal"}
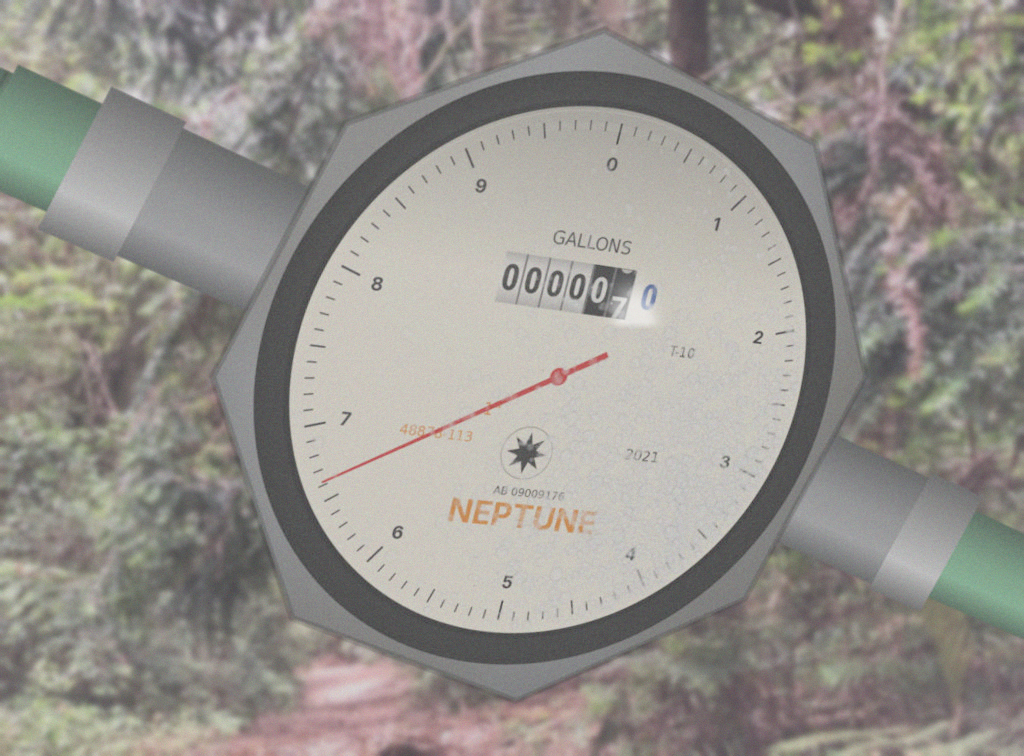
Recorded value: {"value": 66.6, "unit": "gal"}
